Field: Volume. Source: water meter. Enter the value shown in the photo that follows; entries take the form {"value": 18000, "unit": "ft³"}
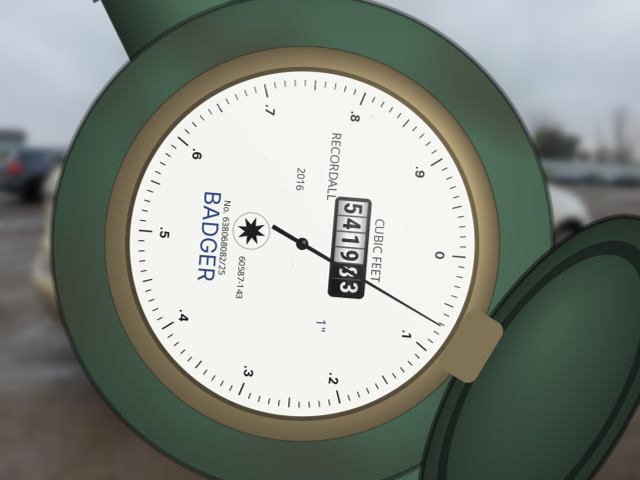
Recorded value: {"value": 541983.07, "unit": "ft³"}
